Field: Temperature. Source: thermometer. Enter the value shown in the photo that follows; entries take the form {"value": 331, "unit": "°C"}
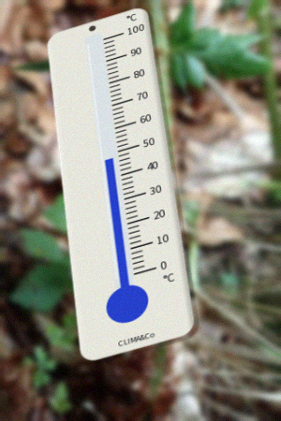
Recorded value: {"value": 48, "unit": "°C"}
